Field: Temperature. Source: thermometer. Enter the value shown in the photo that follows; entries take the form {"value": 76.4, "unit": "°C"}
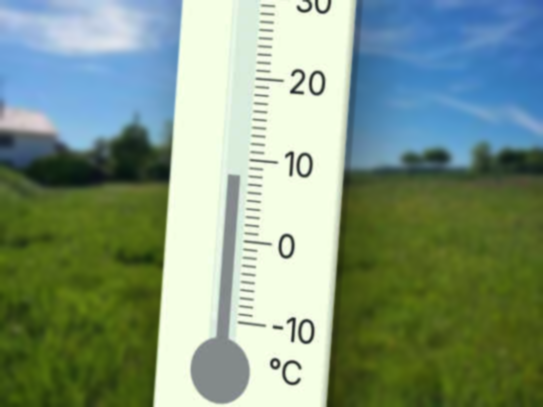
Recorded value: {"value": 8, "unit": "°C"}
